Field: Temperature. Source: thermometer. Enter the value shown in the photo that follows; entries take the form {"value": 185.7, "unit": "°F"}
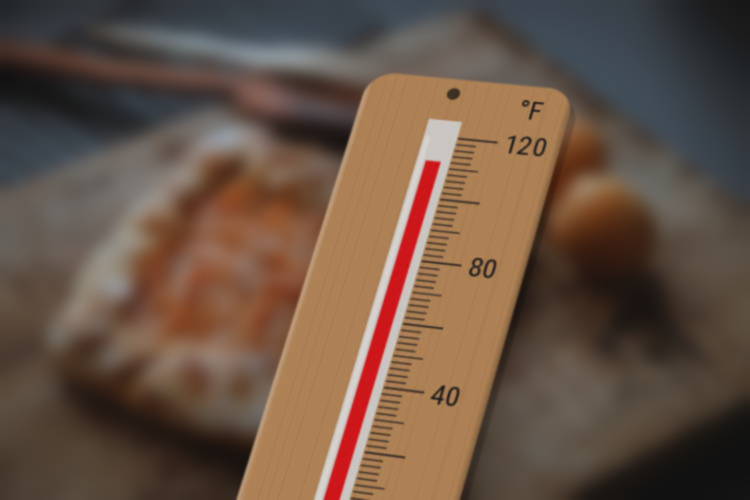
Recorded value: {"value": 112, "unit": "°F"}
